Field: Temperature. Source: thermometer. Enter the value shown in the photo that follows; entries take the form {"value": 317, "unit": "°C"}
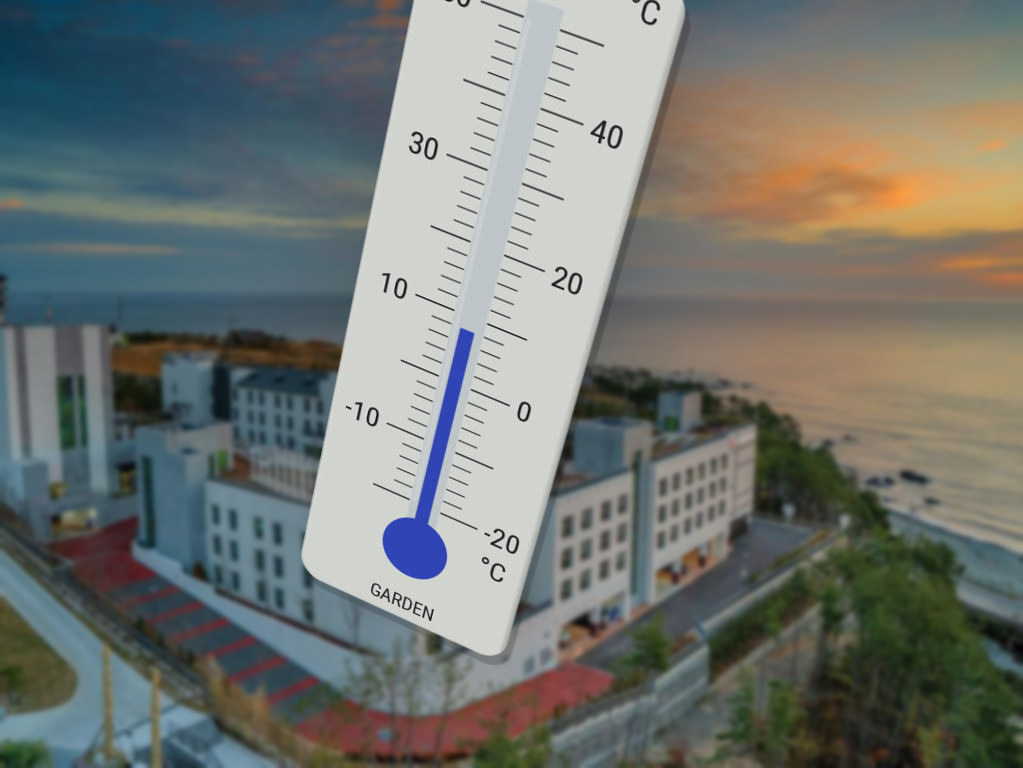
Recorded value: {"value": 8, "unit": "°C"}
